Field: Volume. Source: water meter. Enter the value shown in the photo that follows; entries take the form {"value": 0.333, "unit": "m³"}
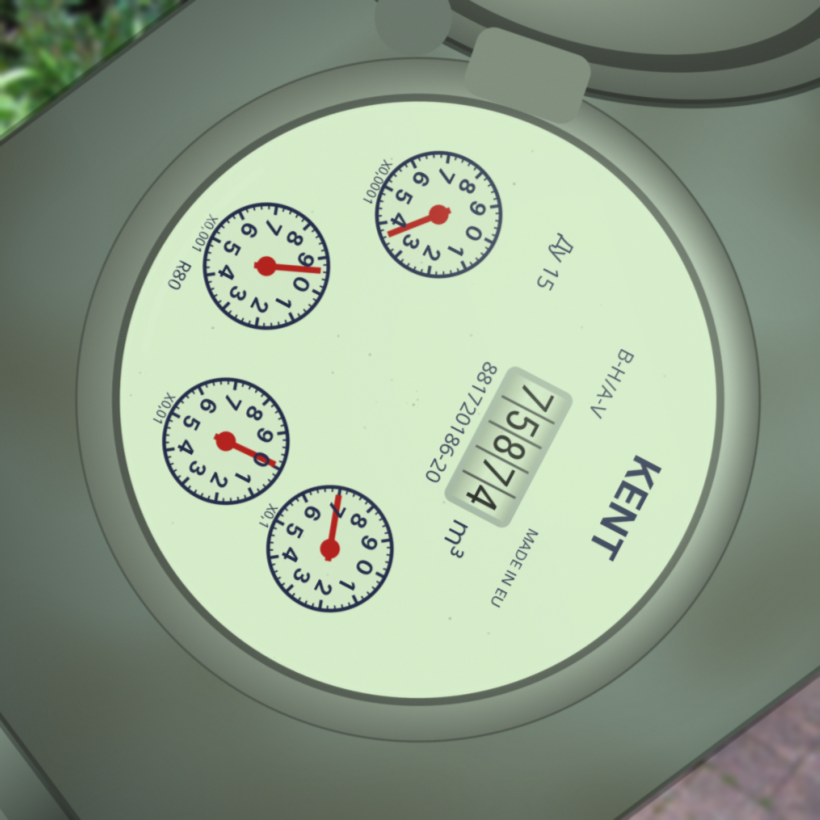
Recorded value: {"value": 75874.6993, "unit": "m³"}
